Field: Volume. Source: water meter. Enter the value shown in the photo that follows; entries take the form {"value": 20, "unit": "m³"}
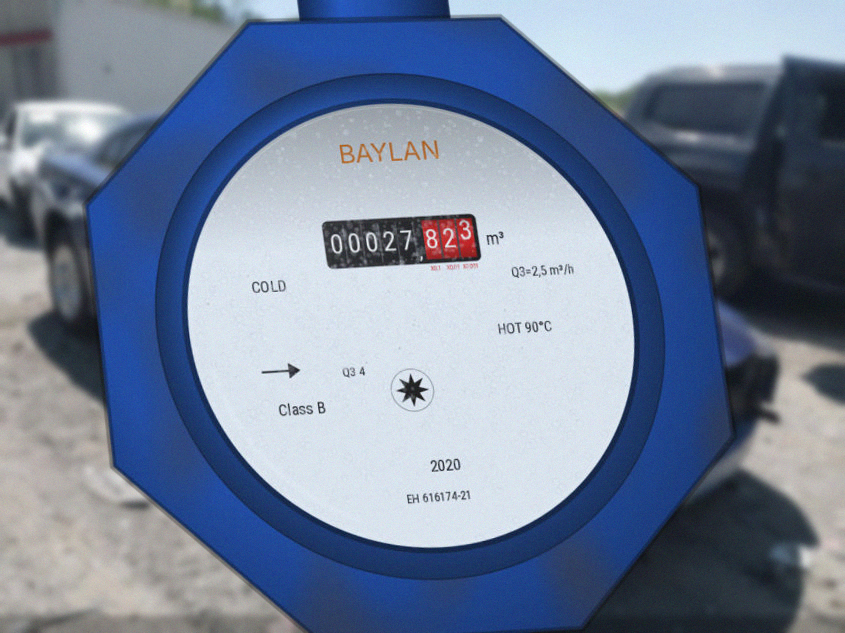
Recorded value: {"value": 27.823, "unit": "m³"}
